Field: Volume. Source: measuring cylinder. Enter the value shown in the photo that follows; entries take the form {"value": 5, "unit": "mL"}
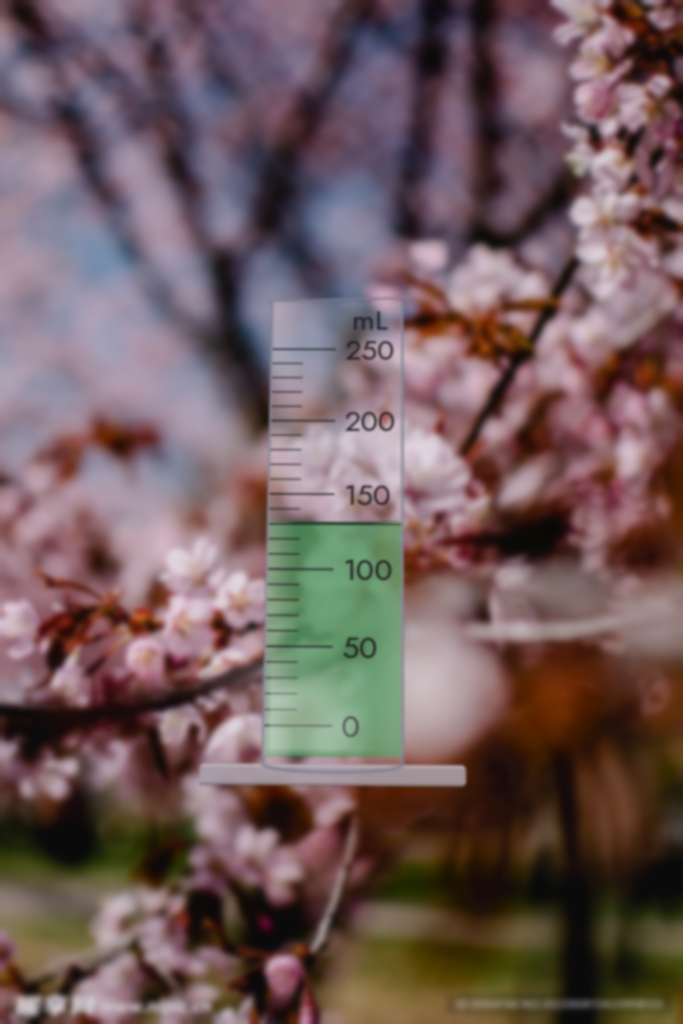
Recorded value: {"value": 130, "unit": "mL"}
